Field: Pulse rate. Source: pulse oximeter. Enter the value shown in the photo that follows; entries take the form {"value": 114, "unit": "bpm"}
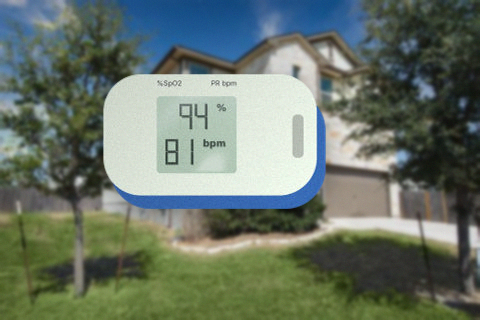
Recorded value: {"value": 81, "unit": "bpm"}
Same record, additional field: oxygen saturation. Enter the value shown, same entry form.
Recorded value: {"value": 94, "unit": "%"}
